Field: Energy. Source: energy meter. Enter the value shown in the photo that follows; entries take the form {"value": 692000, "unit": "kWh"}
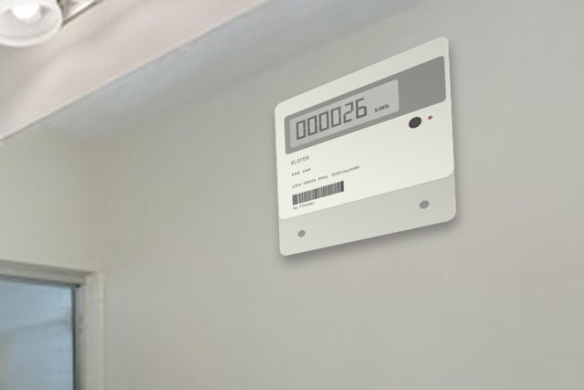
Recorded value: {"value": 26, "unit": "kWh"}
